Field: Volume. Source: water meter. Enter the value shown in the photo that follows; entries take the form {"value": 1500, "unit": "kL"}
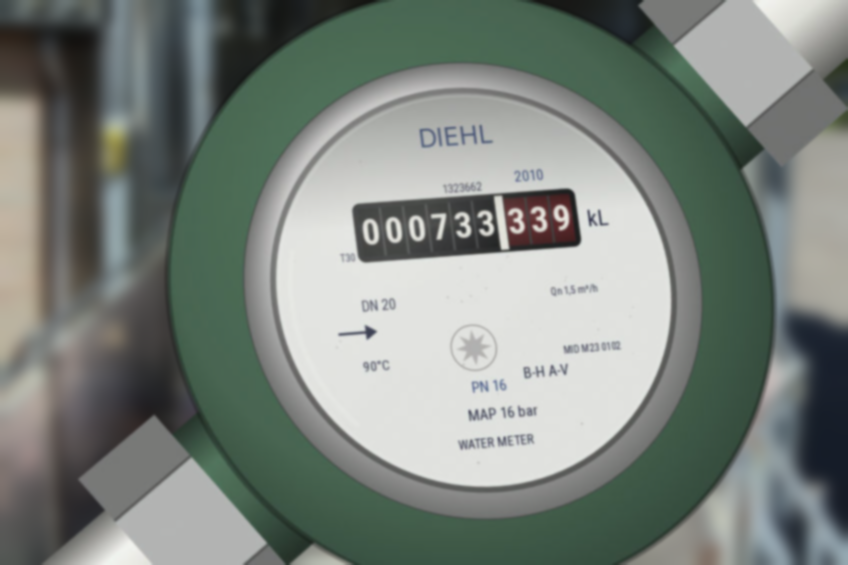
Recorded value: {"value": 733.339, "unit": "kL"}
